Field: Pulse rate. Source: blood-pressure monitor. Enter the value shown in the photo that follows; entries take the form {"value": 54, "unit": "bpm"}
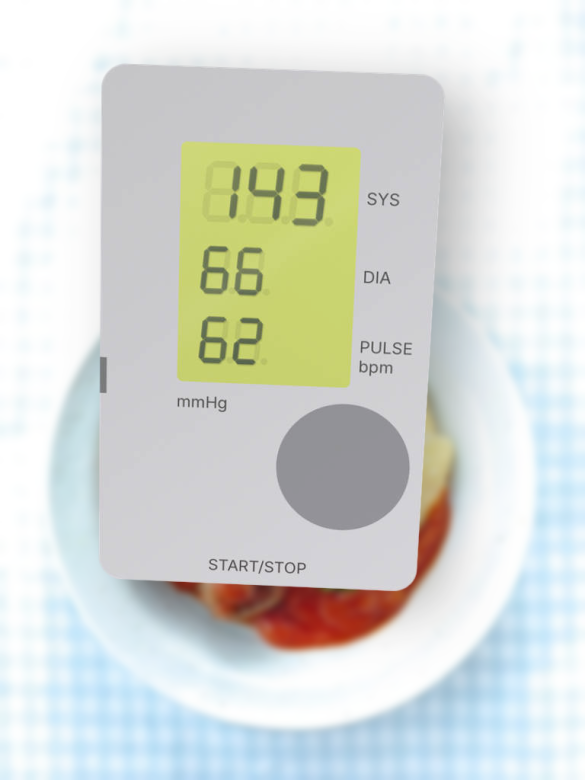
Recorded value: {"value": 62, "unit": "bpm"}
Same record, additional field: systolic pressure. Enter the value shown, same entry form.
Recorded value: {"value": 143, "unit": "mmHg"}
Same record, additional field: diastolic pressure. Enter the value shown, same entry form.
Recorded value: {"value": 66, "unit": "mmHg"}
